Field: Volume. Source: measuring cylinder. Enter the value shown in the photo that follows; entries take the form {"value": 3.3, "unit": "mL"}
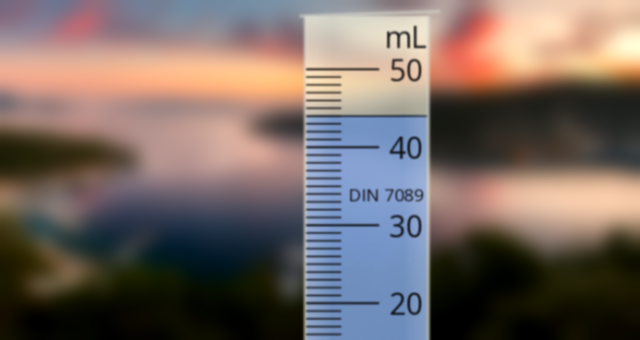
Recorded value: {"value": 44, "unit": "mL"}
